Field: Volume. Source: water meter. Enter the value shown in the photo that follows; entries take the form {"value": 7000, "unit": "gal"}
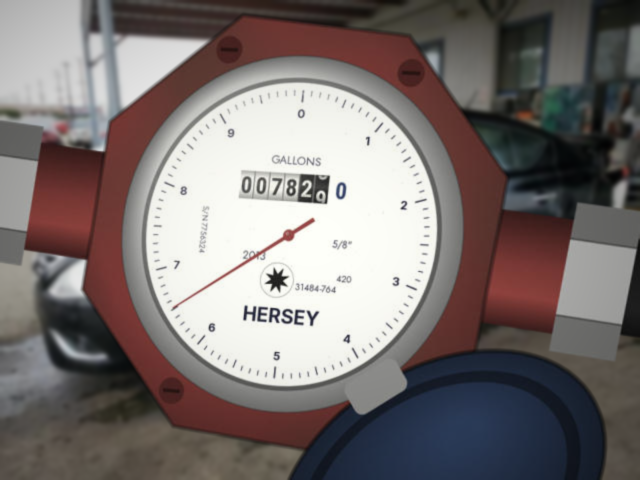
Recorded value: {"value": 78286.5, "unit": "gal"}
